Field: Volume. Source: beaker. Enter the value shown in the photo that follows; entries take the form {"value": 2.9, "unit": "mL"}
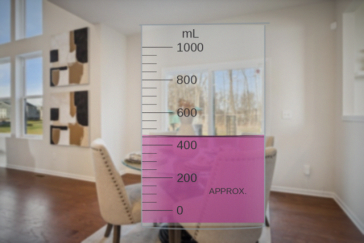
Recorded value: {"value": 450, "unit": "mL"}
